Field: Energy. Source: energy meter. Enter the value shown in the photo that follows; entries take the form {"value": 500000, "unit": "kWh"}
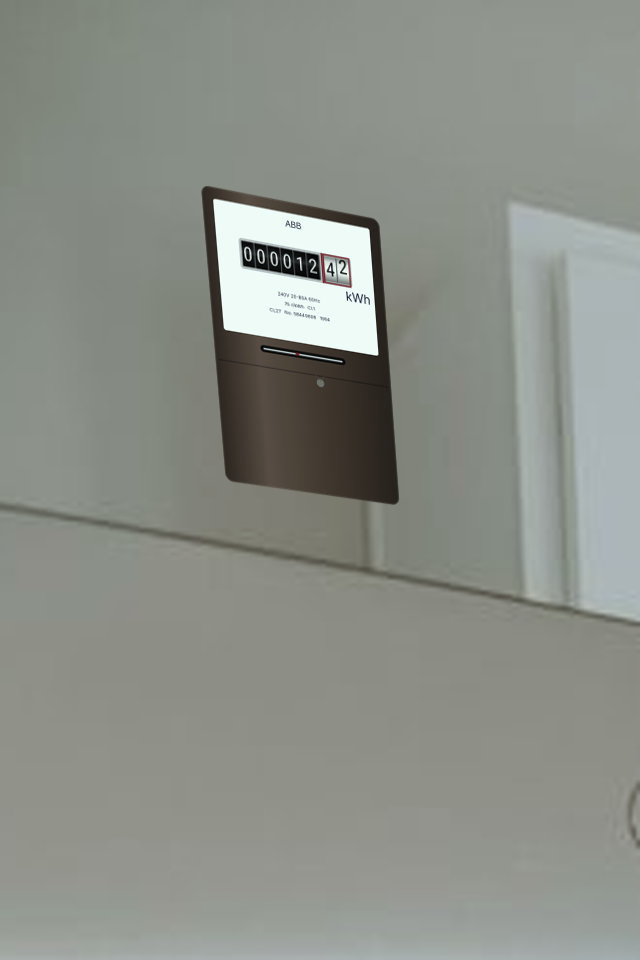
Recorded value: {"value": 12.42, "unit": "kWh"}
